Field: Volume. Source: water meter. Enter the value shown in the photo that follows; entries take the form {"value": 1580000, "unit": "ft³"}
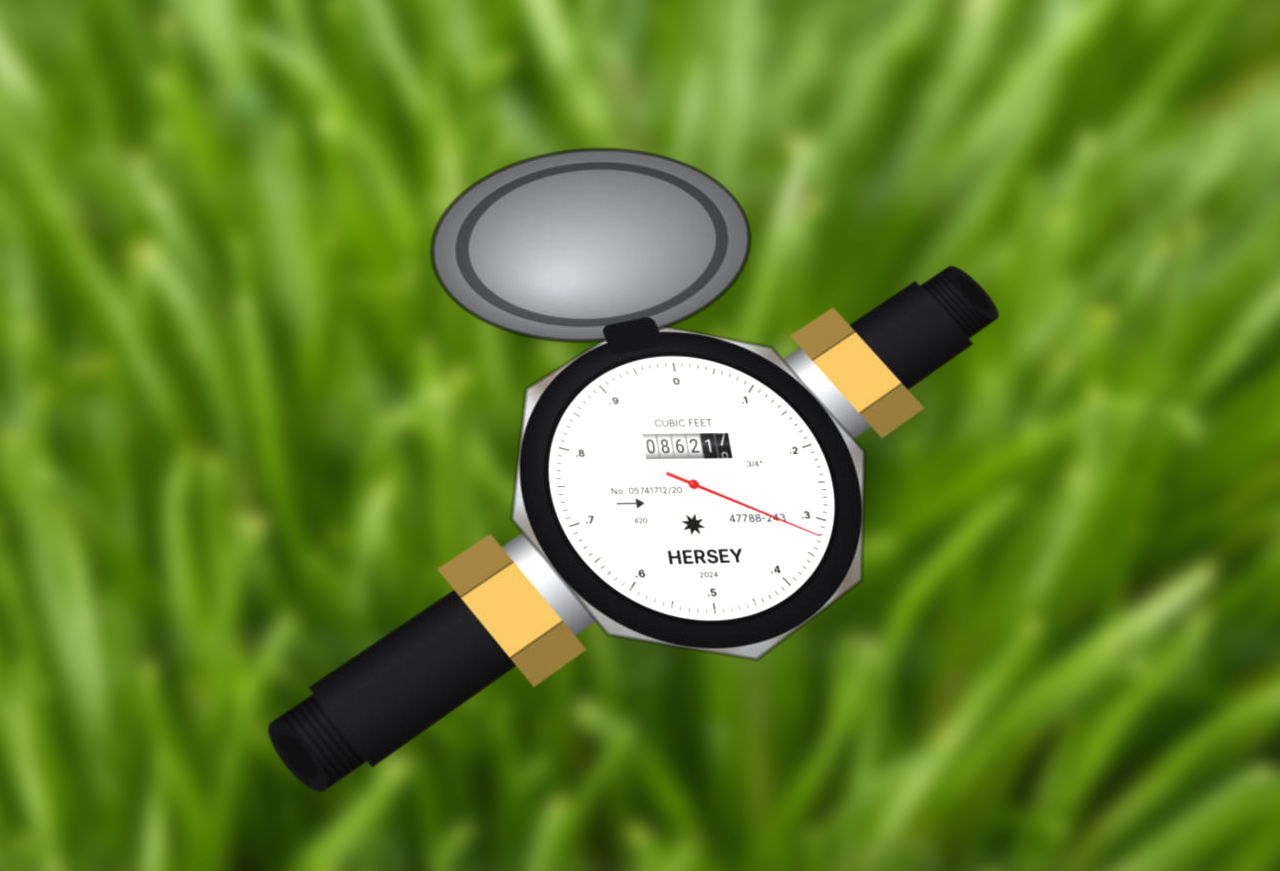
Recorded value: {"value": 86217.32, "unit": "ft³"}
